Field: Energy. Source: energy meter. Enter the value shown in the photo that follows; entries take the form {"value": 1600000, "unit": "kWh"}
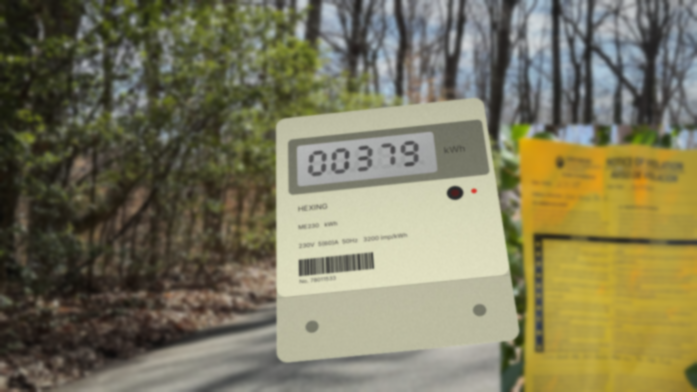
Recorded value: {"value": 379, "unit": "kWh"}
